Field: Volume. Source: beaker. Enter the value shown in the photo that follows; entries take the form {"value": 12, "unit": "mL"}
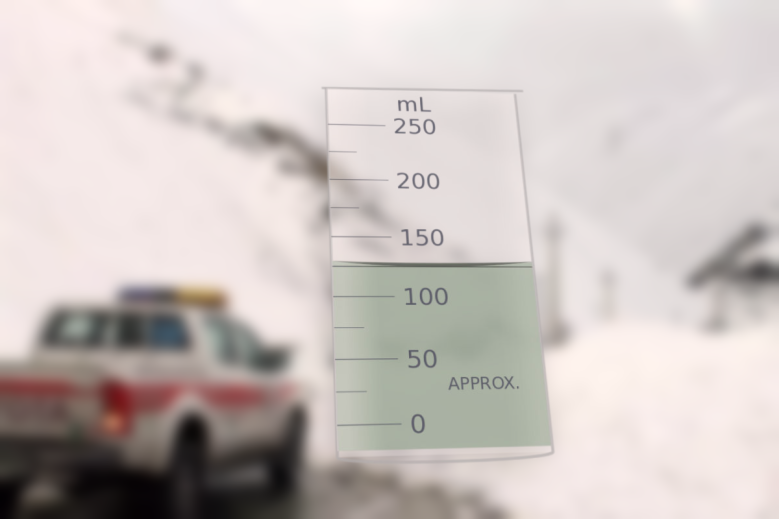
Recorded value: {"value": 125, "unit": "mL"}
